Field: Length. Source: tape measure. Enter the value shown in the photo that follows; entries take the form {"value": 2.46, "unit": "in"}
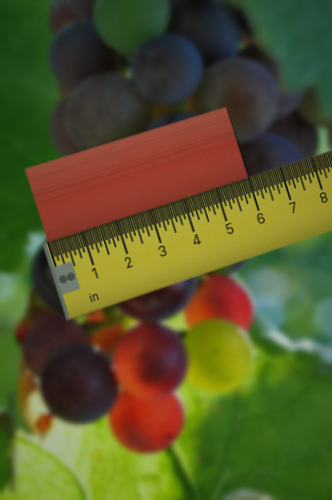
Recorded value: {"value": 6, "unit": "in"}
